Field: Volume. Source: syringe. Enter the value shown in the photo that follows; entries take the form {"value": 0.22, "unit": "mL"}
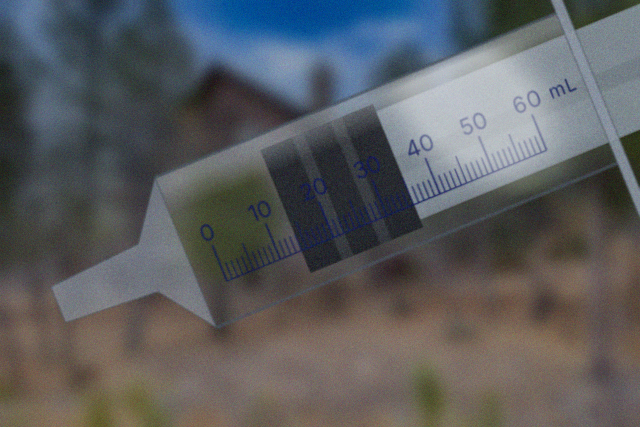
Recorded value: {"value": 14, "unit": "mL"}
